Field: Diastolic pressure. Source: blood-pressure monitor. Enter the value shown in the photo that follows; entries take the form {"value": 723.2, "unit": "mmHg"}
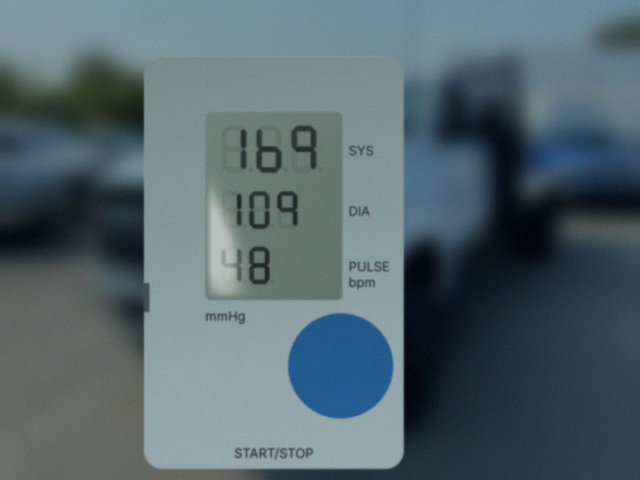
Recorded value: {"value": 109, "unit": "mmHg"}
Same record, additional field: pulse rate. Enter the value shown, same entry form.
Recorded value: {"value": 48, "unit": "bpm"}
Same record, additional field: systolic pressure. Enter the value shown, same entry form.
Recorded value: {"value": 169, "unit": "mmHg"}
